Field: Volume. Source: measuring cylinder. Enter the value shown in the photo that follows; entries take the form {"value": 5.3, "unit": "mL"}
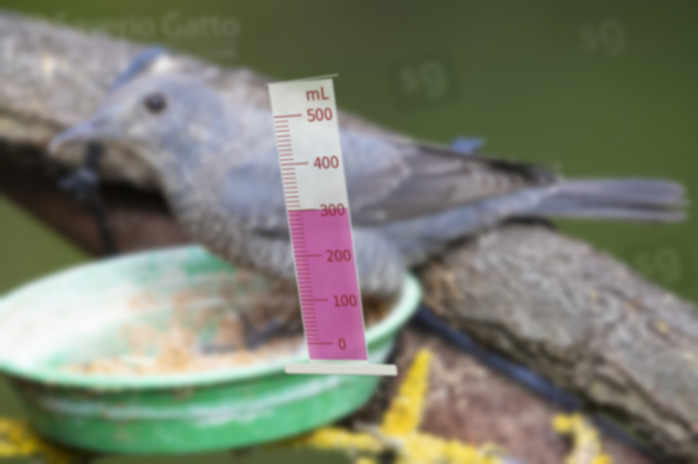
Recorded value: {"value": 300, "unit": "mL"}
